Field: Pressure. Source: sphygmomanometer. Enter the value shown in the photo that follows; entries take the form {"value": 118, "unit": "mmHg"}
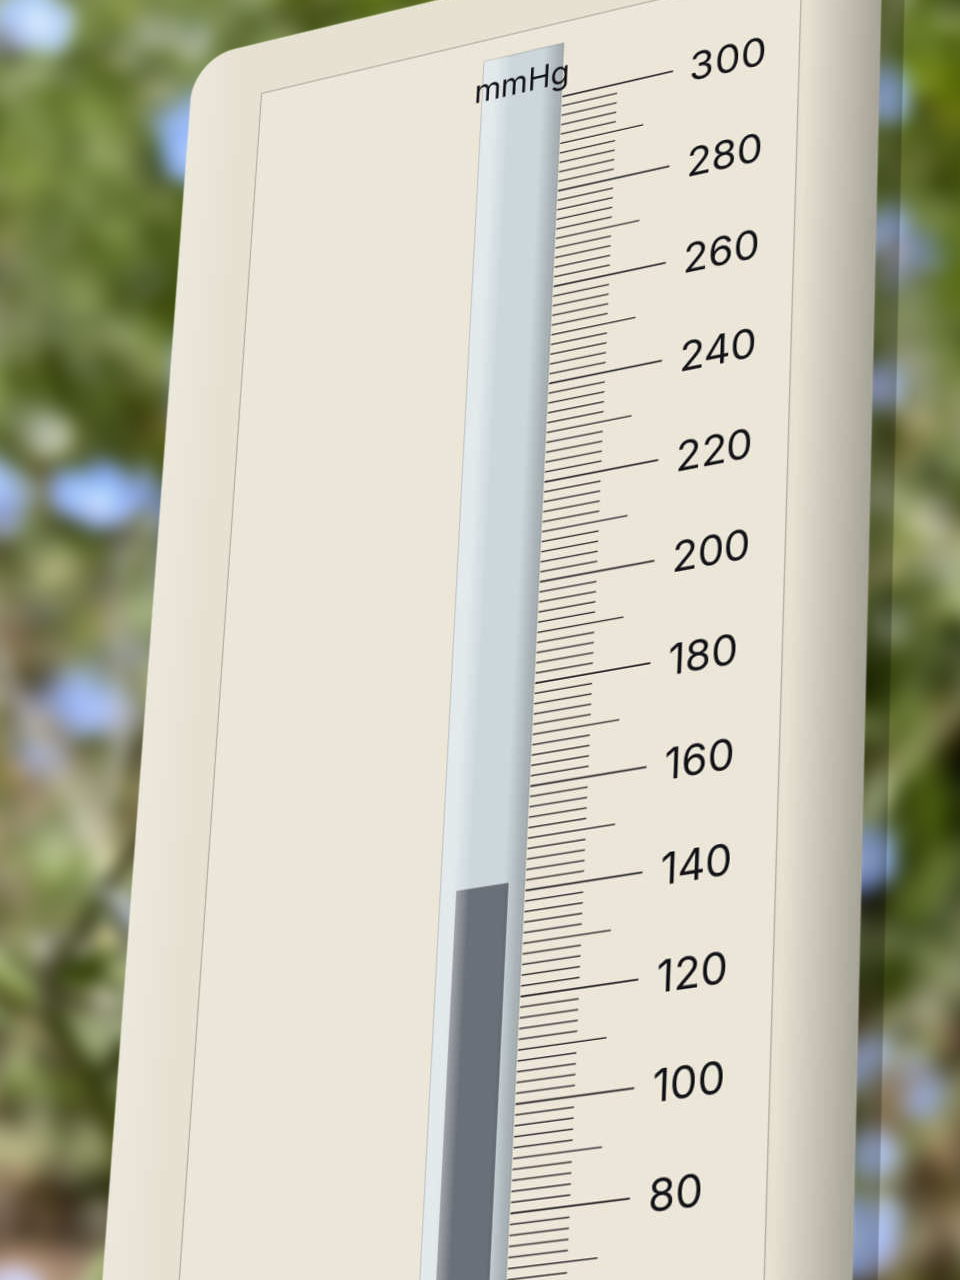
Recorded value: {"value": 142, "unit": "mmHg"}
